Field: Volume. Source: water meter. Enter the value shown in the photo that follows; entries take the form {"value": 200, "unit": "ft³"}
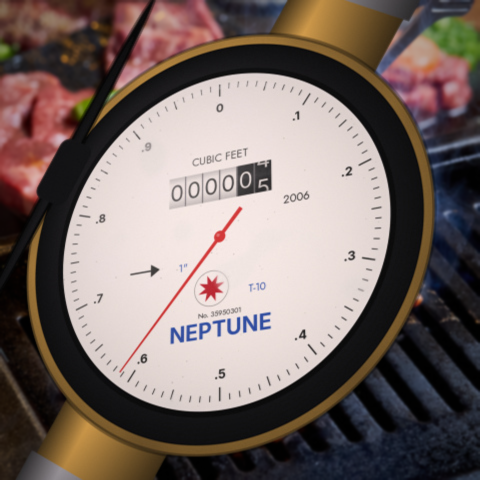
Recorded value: {"value": 4.61, "unit": "ft³"}
